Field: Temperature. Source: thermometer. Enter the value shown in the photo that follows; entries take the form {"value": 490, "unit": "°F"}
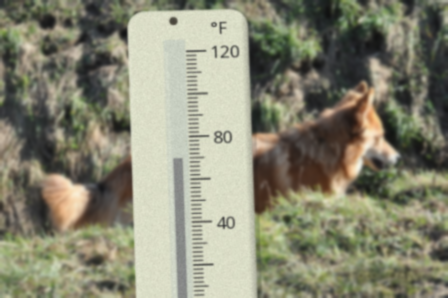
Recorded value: {"value": 70, "unit": "°F"}
